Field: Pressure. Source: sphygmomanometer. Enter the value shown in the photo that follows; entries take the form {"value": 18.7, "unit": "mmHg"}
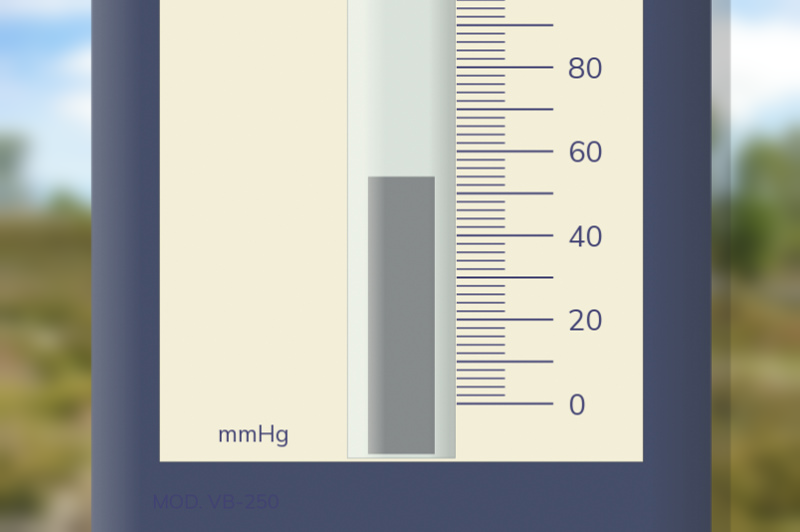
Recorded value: {"value": 54, "unit": "mmHg"}
